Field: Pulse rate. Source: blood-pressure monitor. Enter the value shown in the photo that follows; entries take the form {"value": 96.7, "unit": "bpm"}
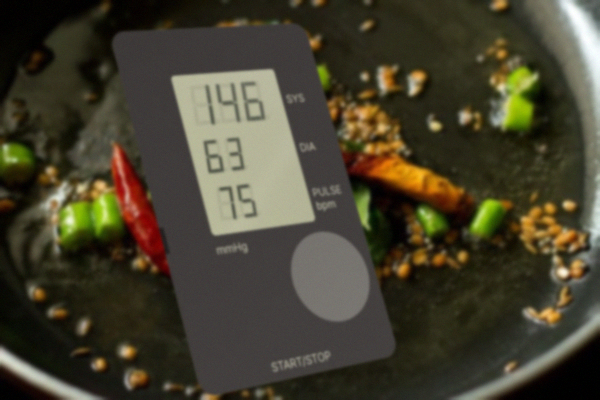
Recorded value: {"value": 75, "unit": "bpm"}
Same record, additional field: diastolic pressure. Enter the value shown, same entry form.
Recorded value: {"value": 63, "unit": "mmHg"}
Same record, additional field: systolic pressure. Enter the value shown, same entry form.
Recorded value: {"value": 146, "unit": "mmHg"}
